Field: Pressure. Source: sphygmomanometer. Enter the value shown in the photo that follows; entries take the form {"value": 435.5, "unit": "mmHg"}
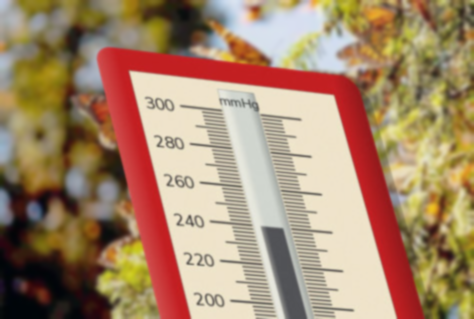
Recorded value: {"value": 240, "unit": "mmHg"}
